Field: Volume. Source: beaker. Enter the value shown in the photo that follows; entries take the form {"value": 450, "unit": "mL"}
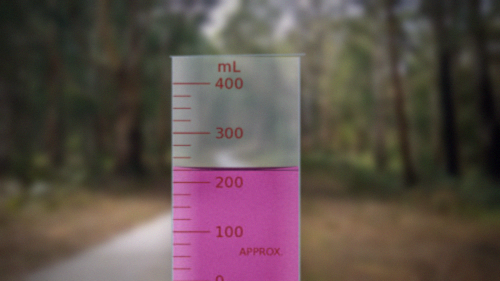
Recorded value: {"value": 225, "unit": "mL"}
